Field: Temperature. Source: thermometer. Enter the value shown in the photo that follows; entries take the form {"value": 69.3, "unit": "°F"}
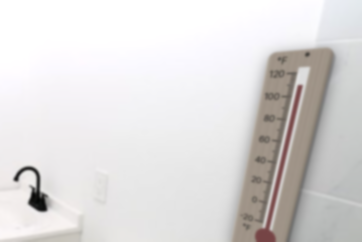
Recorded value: {"value": 110, "unit": "°F"}
